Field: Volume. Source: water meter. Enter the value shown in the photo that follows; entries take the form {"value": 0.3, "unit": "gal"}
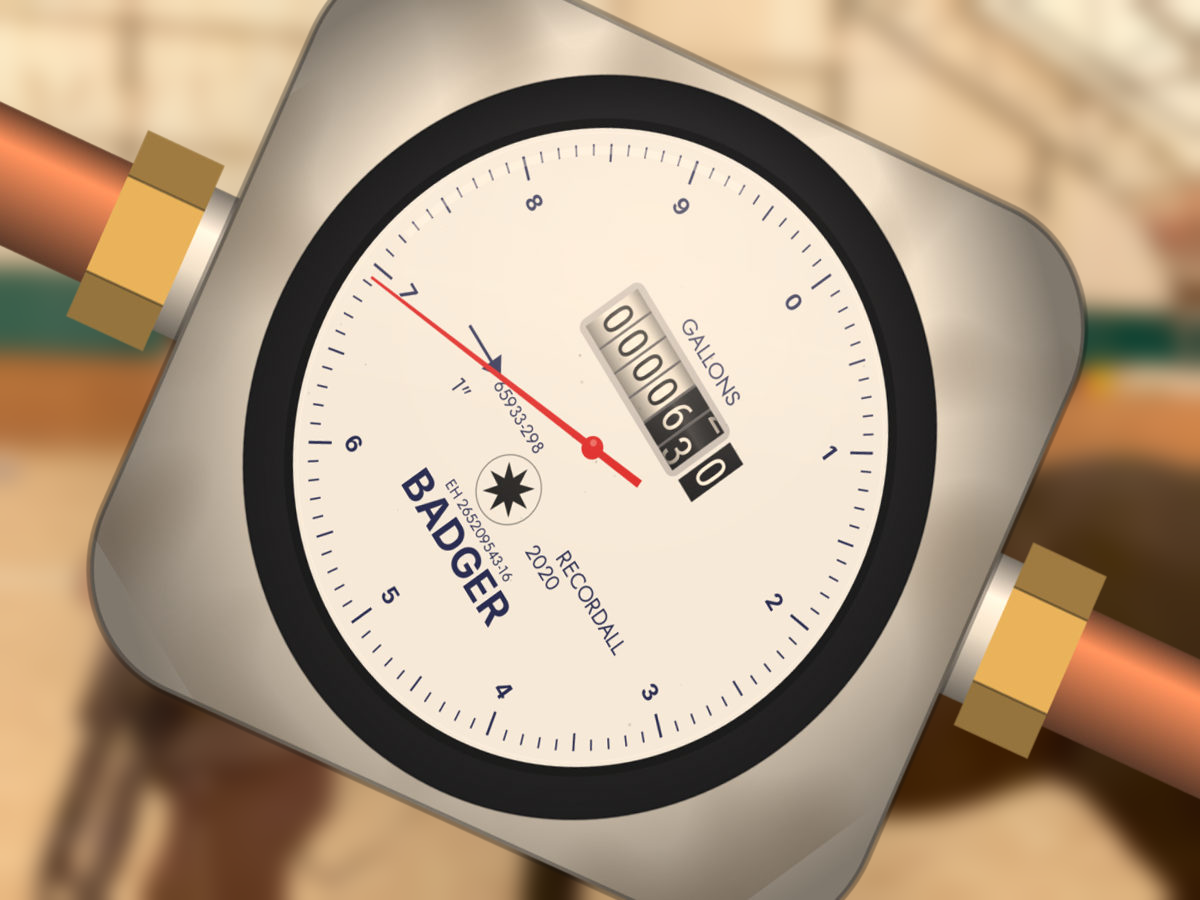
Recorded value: {"value": 626.9, "unit": "gal"}
